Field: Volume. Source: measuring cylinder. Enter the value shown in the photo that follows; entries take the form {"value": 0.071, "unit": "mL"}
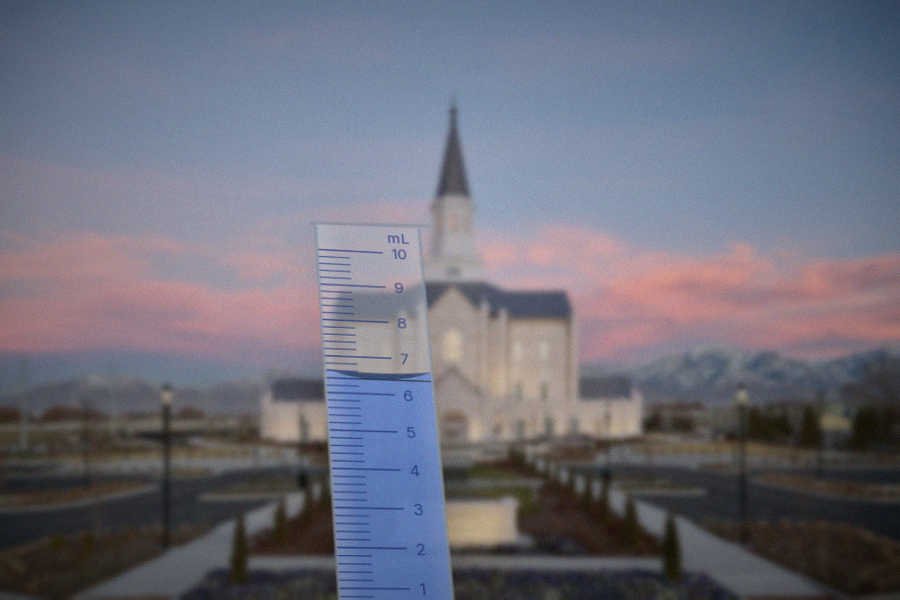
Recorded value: {"value": 6.4, "unit": "mL"}
